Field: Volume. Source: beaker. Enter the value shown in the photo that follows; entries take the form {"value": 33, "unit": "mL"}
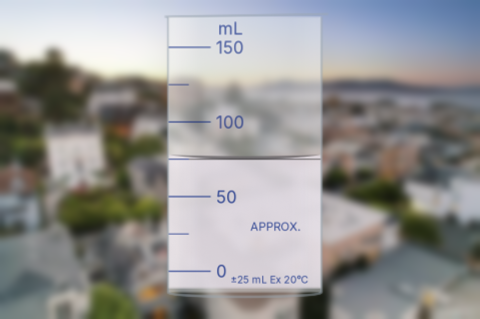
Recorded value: {"value": 75, "unit": "mL"}
